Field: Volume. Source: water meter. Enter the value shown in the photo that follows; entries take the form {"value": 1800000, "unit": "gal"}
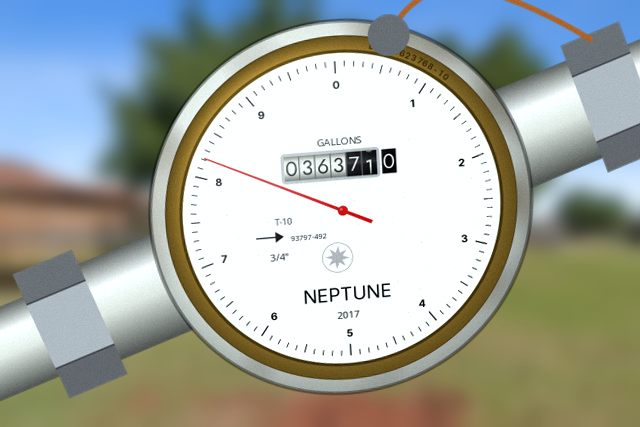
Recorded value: {"value": 363708.2, "unit": "gal"}
